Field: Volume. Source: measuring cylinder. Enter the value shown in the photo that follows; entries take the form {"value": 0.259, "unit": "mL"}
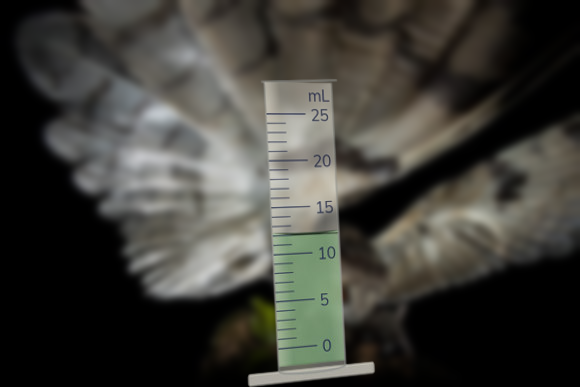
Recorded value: {"value": 12, "unit": "mL"}
